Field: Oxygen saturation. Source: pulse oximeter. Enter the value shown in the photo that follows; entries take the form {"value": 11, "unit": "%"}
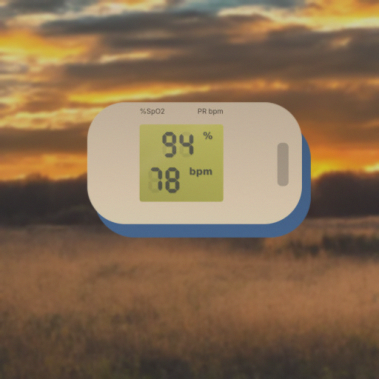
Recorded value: {"value": 94, "unit": "%"}
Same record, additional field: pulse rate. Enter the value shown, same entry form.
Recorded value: {"value": 78, "unit": "bpm"}
